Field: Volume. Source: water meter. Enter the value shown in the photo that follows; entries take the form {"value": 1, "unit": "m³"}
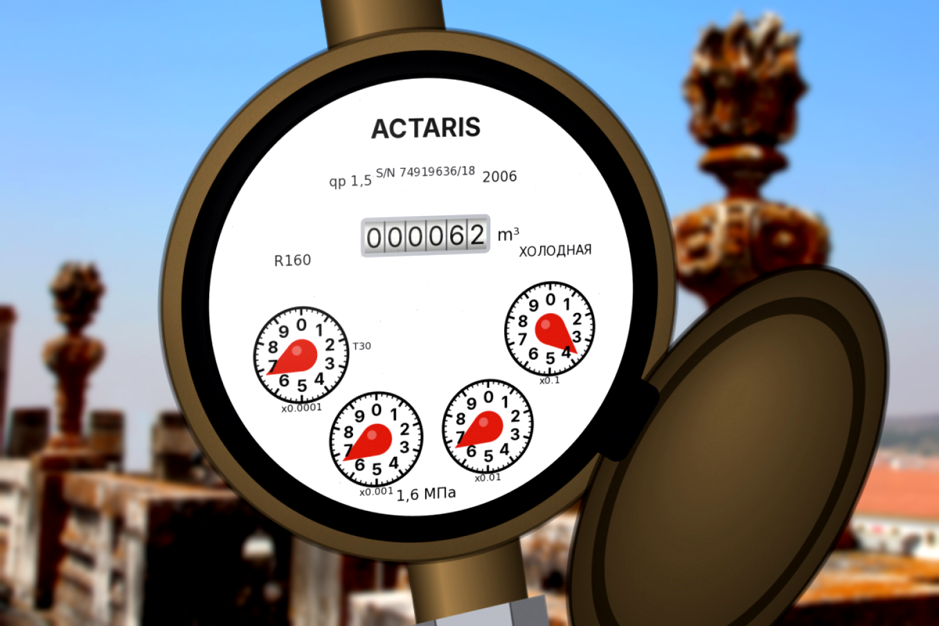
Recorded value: {"value": 62.3666, "unit": "m³"}
